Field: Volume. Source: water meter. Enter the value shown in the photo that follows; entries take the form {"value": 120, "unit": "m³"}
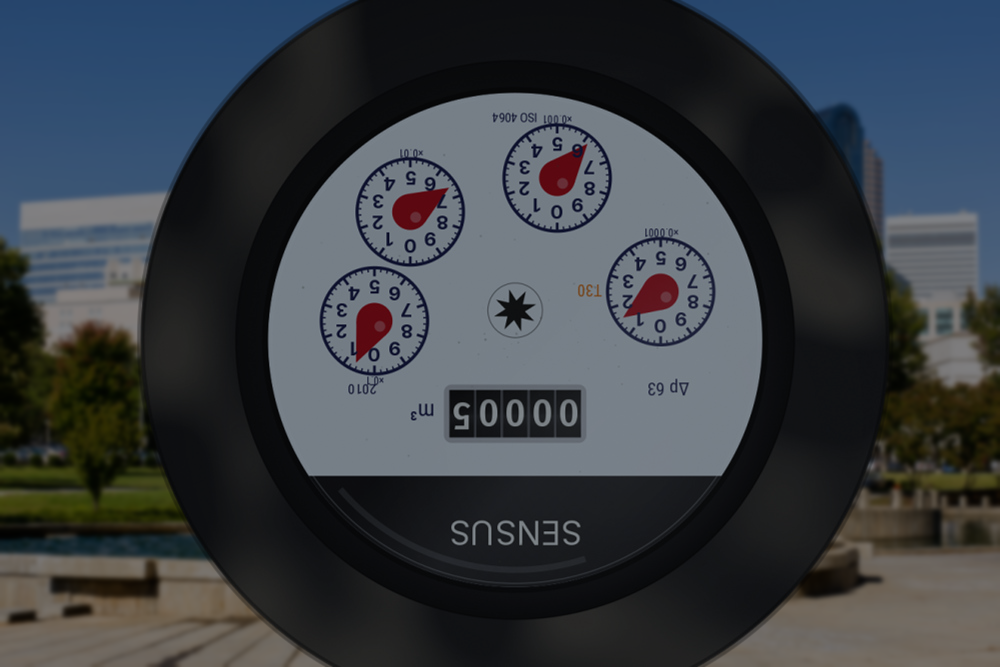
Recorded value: {"value": 5.0661, "unit": "m³"}
